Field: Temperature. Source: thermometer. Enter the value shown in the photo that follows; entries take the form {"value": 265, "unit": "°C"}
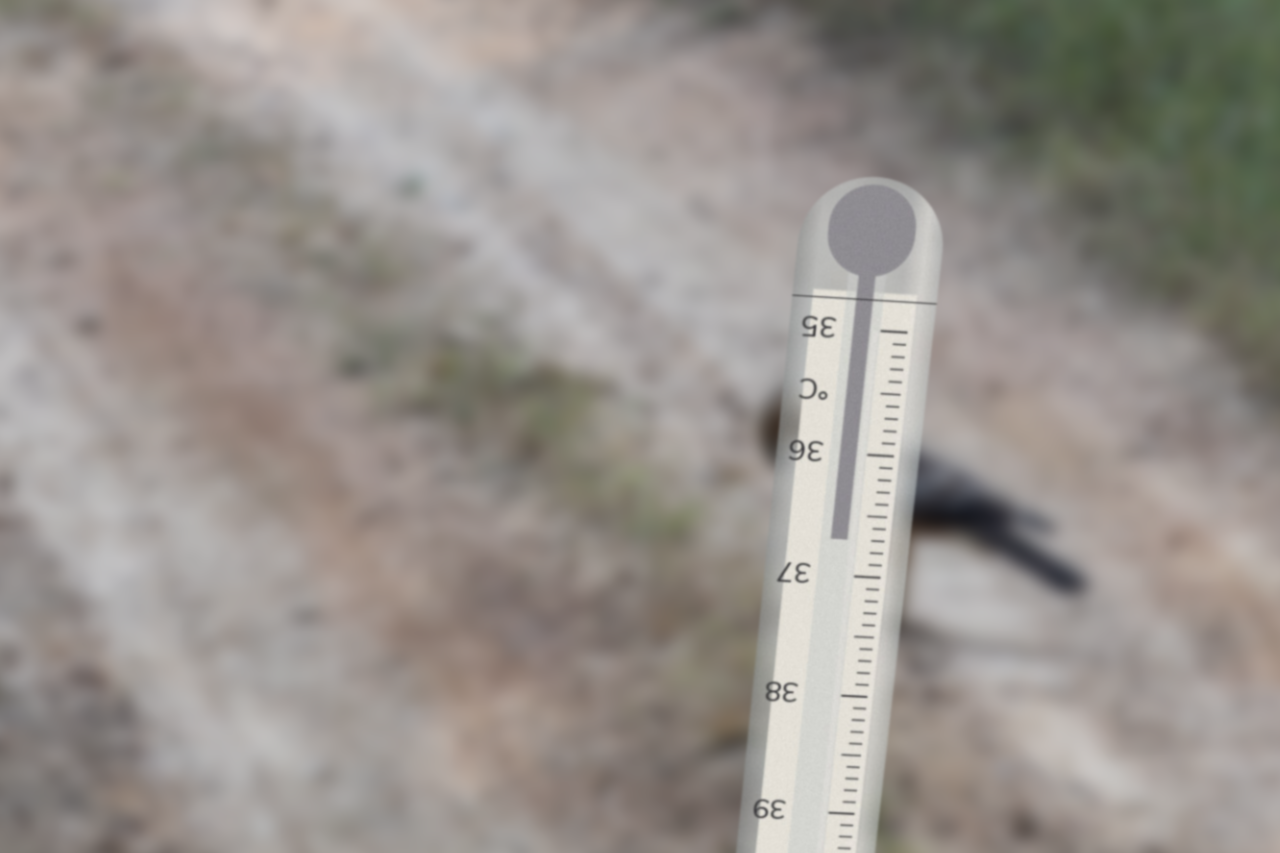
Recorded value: {"value": 36.7, "unit": "°C"}
